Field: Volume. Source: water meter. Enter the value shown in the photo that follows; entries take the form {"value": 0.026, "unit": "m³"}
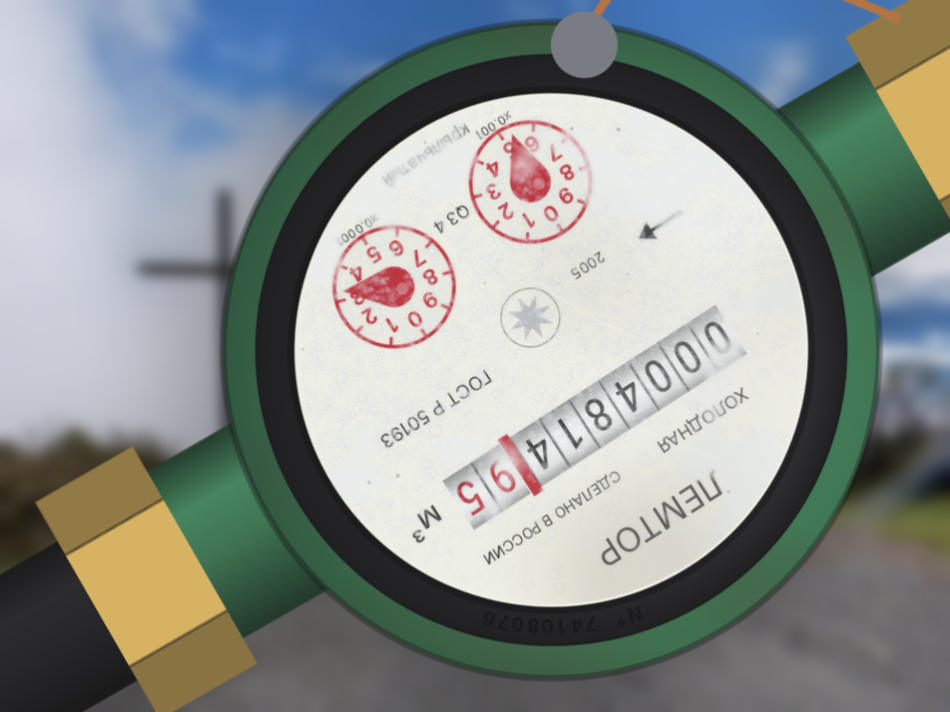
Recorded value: {"value": 4814.9553, "unit": "m³"}
